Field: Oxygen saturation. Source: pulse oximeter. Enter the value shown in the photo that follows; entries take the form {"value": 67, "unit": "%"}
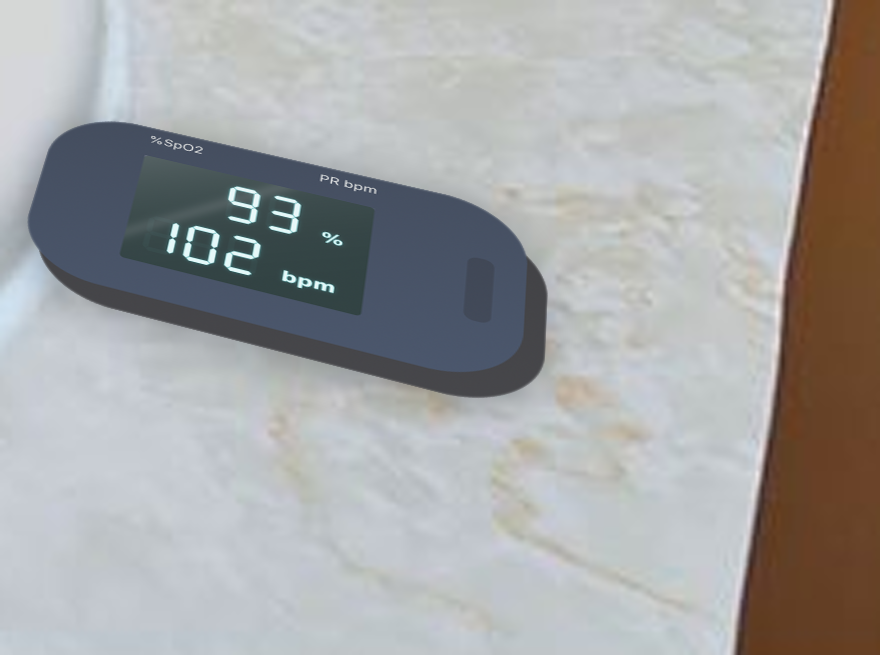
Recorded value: {"value": 93, "unit": "%"}
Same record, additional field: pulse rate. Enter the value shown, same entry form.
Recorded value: {"value": 102, "unit": "bpm"}
